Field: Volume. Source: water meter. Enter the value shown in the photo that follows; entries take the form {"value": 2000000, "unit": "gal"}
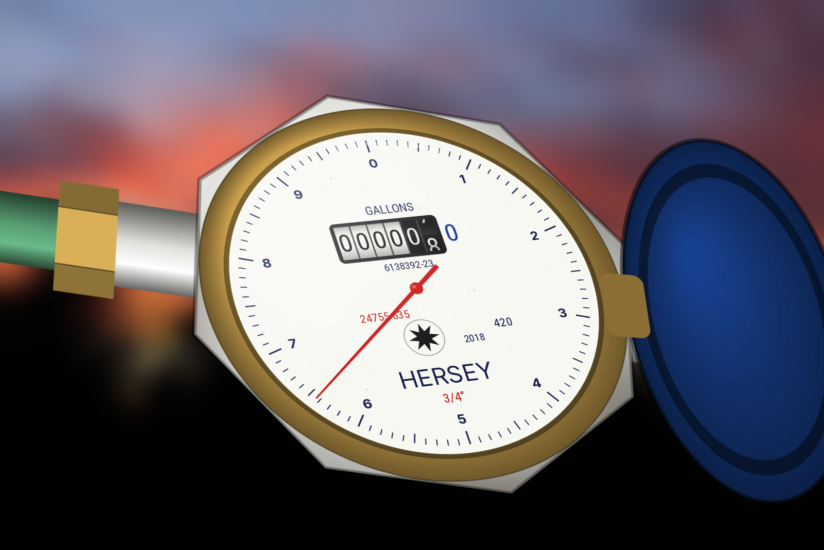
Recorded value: {"value": 76.4, "unit": "gal"}
